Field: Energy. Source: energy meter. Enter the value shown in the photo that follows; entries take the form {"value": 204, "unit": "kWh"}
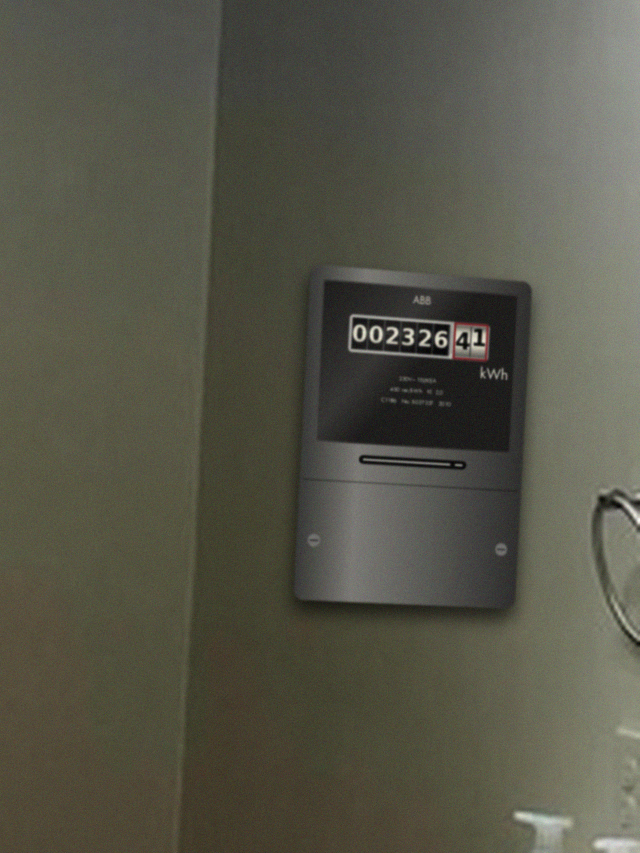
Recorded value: {"value": 2326.41, "unit": "kWh"}
